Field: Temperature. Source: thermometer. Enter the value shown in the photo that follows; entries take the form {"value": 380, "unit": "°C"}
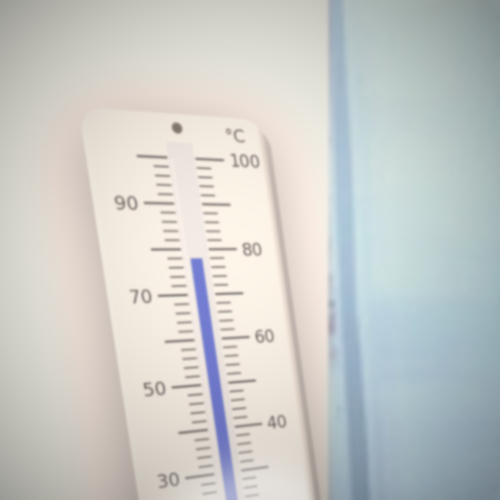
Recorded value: {"value": 78, "unit": "°C"}
